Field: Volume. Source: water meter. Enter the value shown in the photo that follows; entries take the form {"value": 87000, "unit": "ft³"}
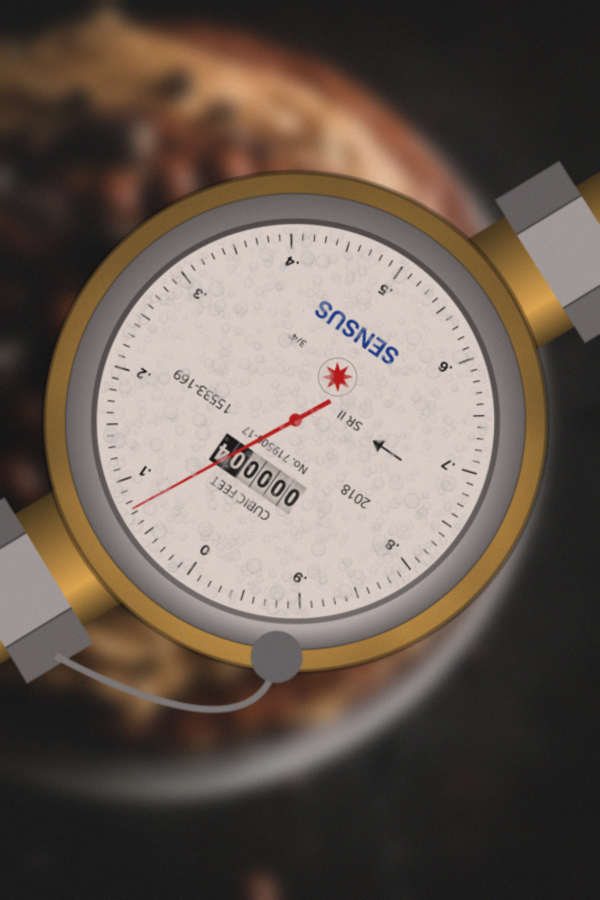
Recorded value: {"value": 4.07, "unit": "ft³"}
